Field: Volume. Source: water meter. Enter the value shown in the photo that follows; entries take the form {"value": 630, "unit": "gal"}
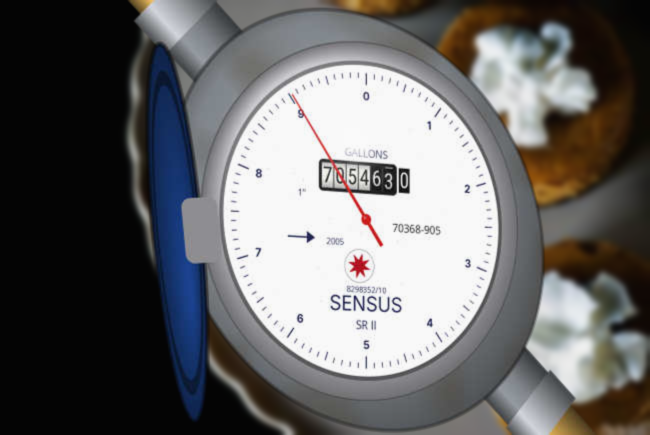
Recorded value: {"value": 7054629.0, "unit": "gal"}
